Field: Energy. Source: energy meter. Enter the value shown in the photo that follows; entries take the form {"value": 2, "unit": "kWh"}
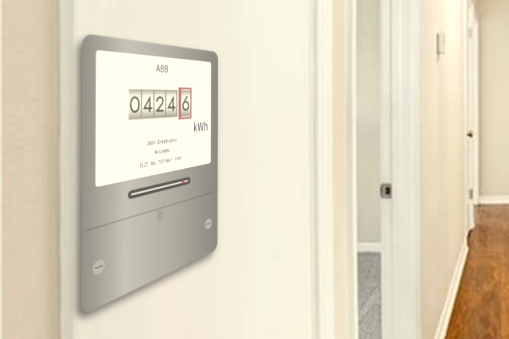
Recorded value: {"value": 424.6, "unit": "kWh"}
